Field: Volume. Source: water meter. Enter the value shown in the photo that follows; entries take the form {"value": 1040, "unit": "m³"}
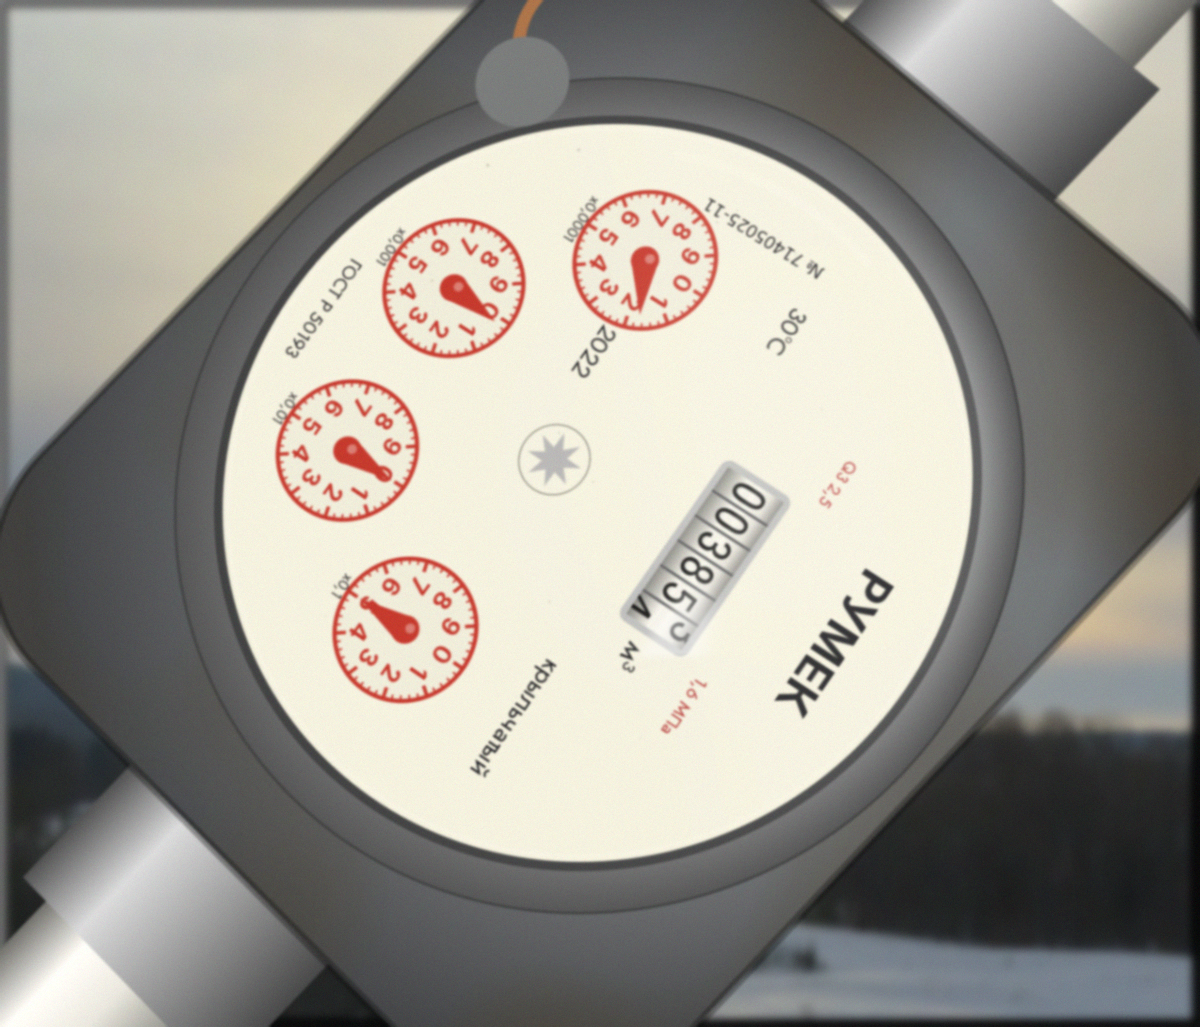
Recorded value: {"value": 3853.5001, "unit": "m³"}
